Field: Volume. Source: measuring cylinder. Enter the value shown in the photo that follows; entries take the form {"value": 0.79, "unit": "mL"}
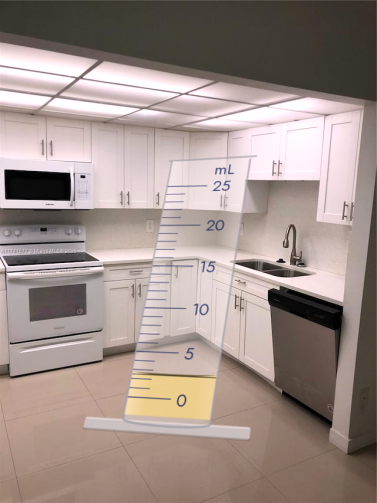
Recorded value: {"value": 2.5, "unit": "mL"}
